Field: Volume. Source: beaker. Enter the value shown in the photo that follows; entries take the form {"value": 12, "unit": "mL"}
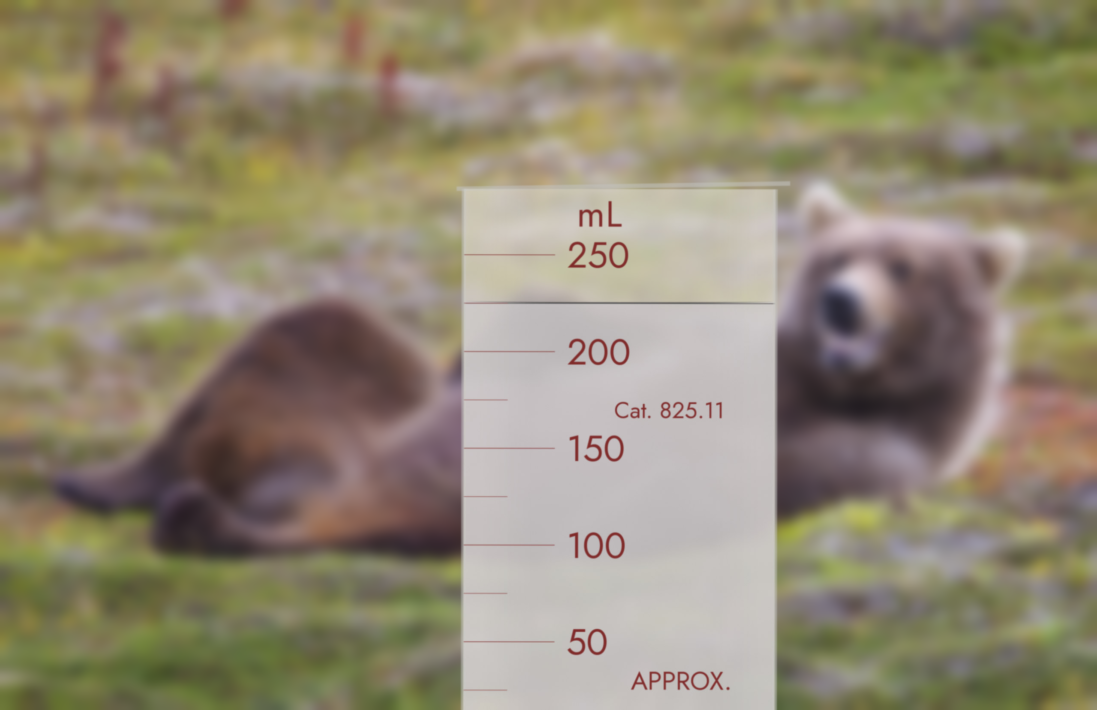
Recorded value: {"value": 225, "unit": "mL"}
